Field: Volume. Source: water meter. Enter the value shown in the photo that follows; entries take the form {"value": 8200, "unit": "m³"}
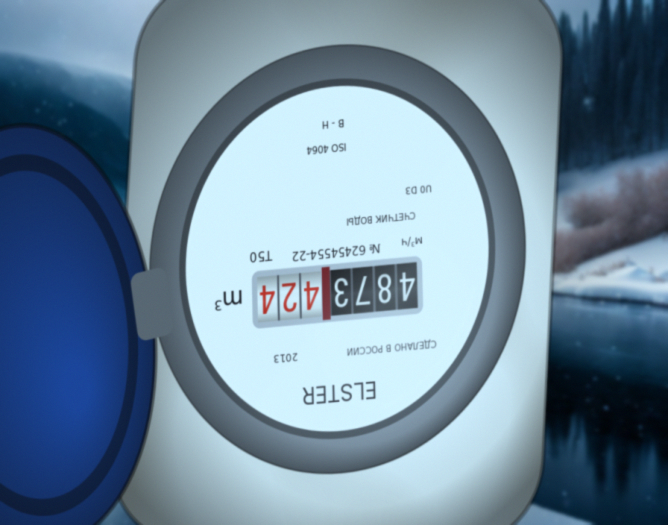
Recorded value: {"value": 4873.424, "unit": "m³"}
